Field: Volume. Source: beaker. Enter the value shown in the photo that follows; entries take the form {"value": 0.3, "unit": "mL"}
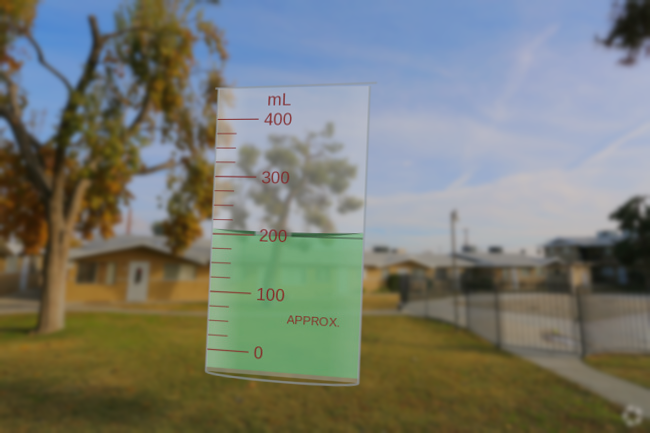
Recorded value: {"value": 200, "unit": "mL"}
